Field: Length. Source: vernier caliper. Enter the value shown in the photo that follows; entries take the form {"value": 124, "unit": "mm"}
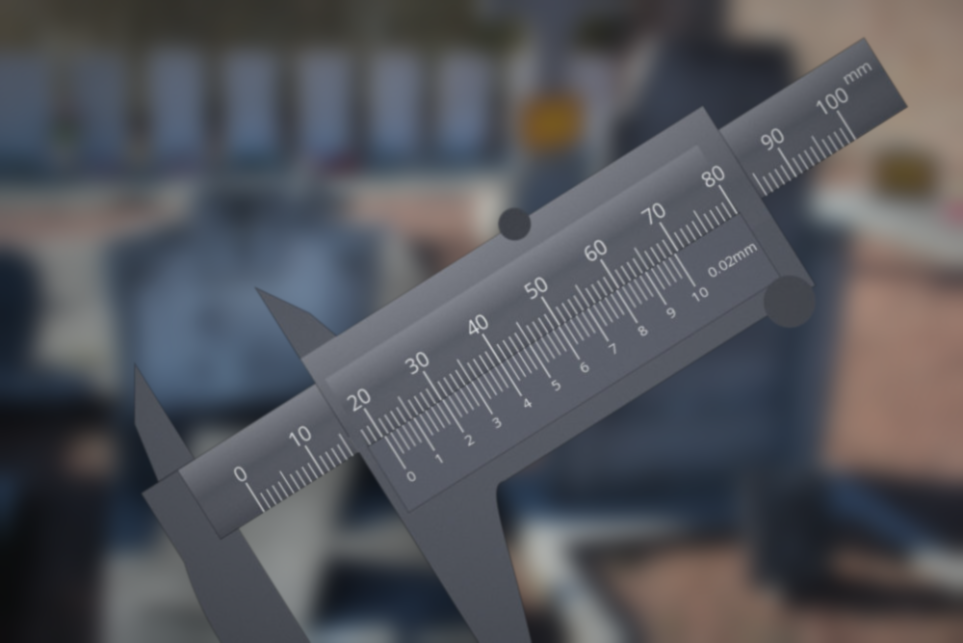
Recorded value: {"value": 20.4, "unit": "mm"}
